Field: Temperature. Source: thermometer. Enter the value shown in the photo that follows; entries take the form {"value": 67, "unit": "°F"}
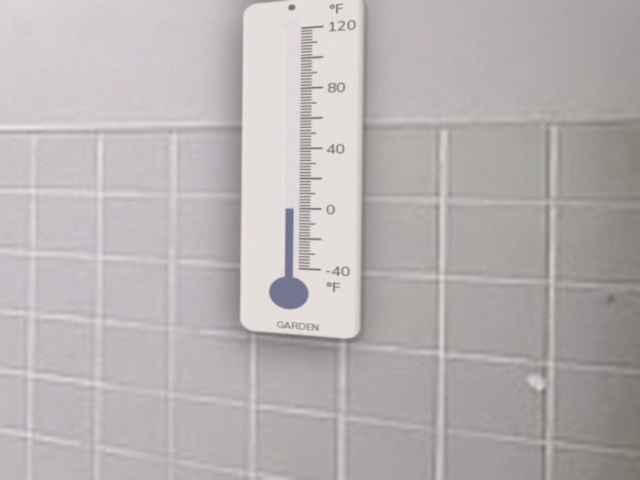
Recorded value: {"value": 0, "unit": "°F"}
